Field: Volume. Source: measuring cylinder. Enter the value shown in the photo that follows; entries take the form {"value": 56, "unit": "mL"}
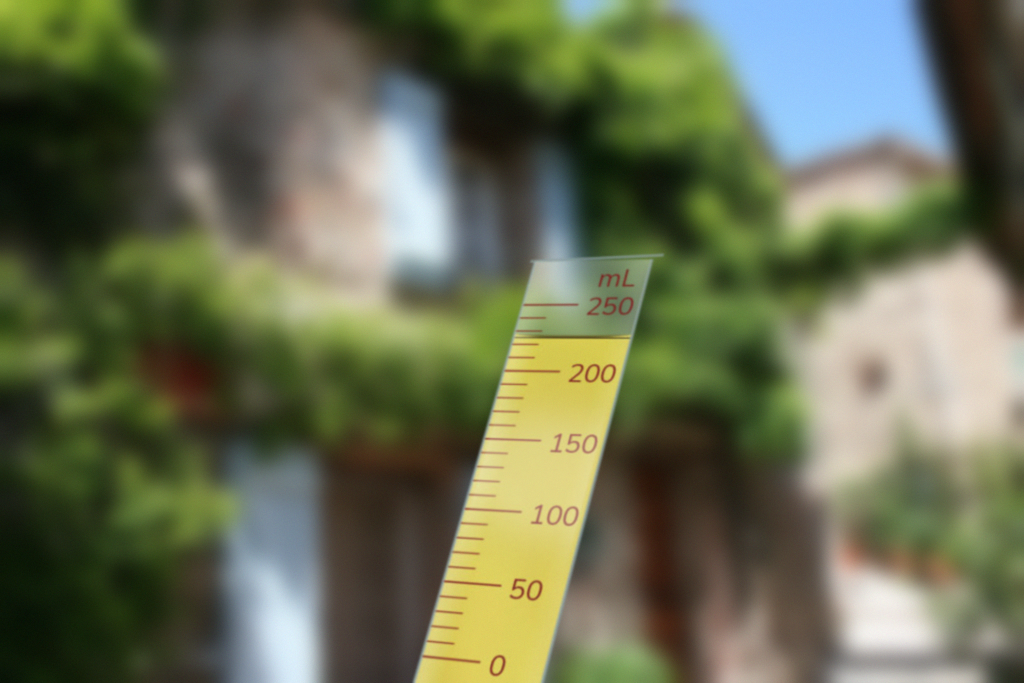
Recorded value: {"value": 225, "unit": "mL"}
